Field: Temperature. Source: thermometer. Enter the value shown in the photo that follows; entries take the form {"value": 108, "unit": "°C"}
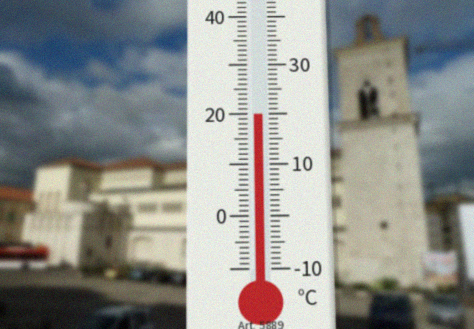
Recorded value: {"value": 20, "unit": "°C"}
